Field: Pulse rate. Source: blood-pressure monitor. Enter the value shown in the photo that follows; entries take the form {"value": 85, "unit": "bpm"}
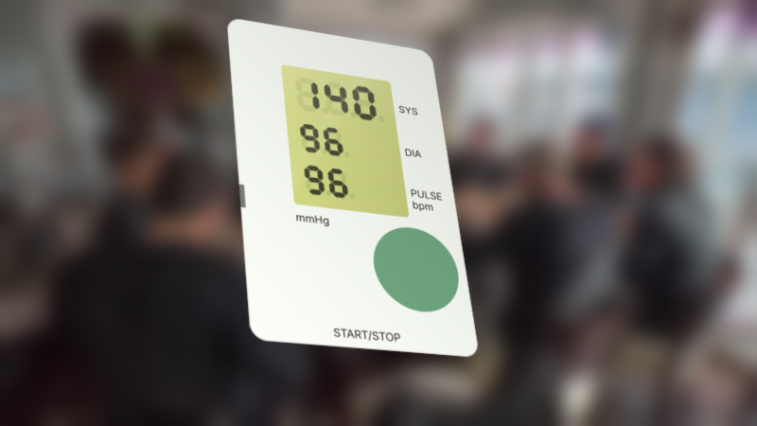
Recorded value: {"value": 96, "unit": "bpm"}
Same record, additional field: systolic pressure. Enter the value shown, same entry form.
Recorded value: {"value": 140, "unit": "mmHg"}
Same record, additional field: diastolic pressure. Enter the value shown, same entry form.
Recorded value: {"value": 96, "unit": "mmHg"}
